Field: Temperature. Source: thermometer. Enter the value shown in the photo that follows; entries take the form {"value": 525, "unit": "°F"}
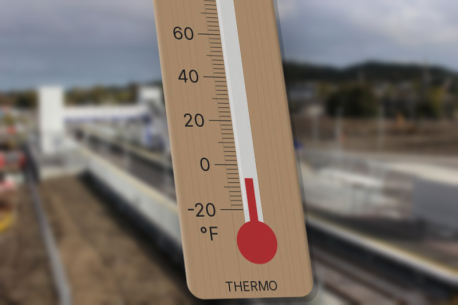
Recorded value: {"value": -6, "unit": "°F"}
